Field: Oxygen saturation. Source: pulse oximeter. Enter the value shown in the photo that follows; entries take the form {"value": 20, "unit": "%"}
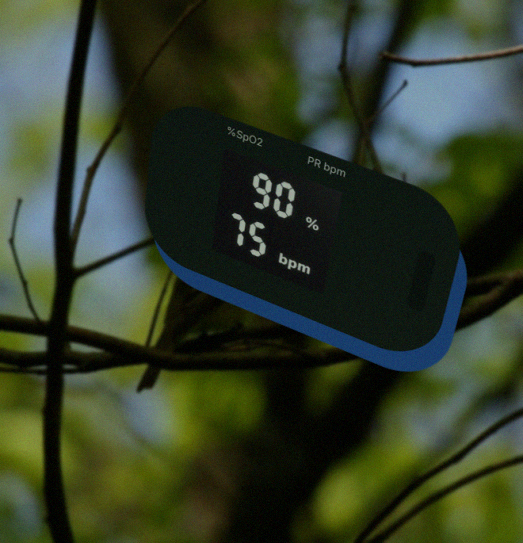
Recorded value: {"value": 90, "unit": "%"}
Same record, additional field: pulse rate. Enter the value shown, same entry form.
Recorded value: {"value": 75, "unit": "bpm"}
